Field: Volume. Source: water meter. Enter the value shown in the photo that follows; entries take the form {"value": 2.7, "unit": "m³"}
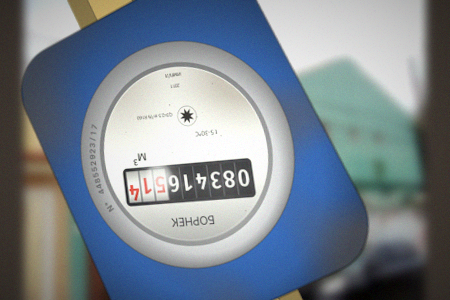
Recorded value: {"value": 83416.514, "unit": "m³"}
